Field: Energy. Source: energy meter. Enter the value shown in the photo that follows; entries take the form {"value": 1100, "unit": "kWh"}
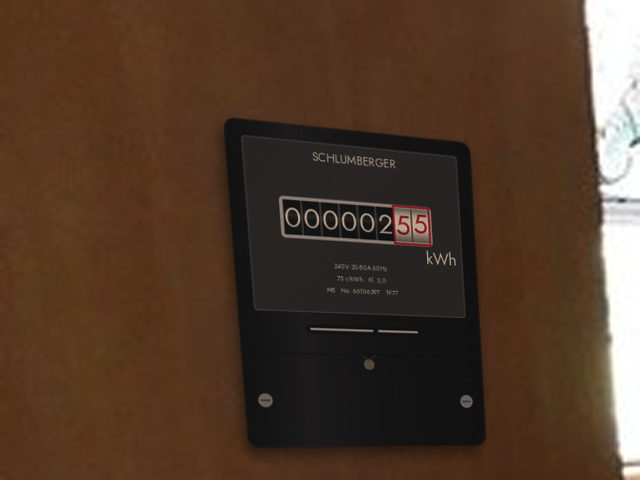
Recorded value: {"value": 2.55, "unit": "kWh"}
